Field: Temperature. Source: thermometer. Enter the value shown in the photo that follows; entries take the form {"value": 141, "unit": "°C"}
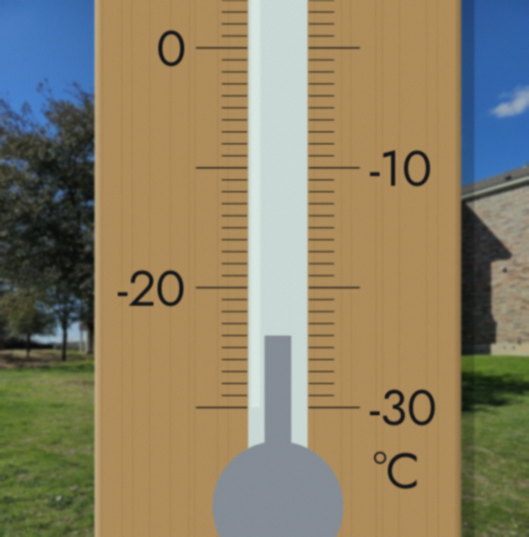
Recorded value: {"value": -24, "unit": "°C"}
